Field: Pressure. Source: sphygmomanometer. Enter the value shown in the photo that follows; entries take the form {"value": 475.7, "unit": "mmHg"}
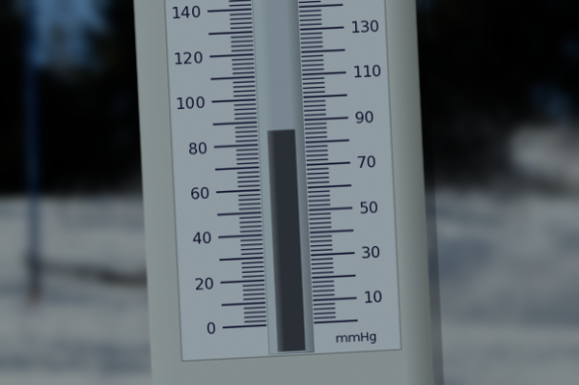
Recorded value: {"value": 86, "unit": "mmHg"}
